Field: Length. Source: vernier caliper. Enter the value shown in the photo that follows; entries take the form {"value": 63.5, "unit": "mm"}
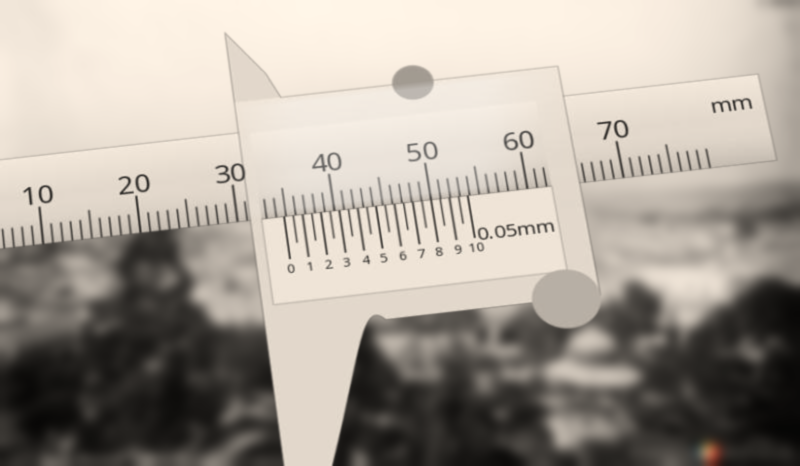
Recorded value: {"value": 34.8, "unit": "mm"}
